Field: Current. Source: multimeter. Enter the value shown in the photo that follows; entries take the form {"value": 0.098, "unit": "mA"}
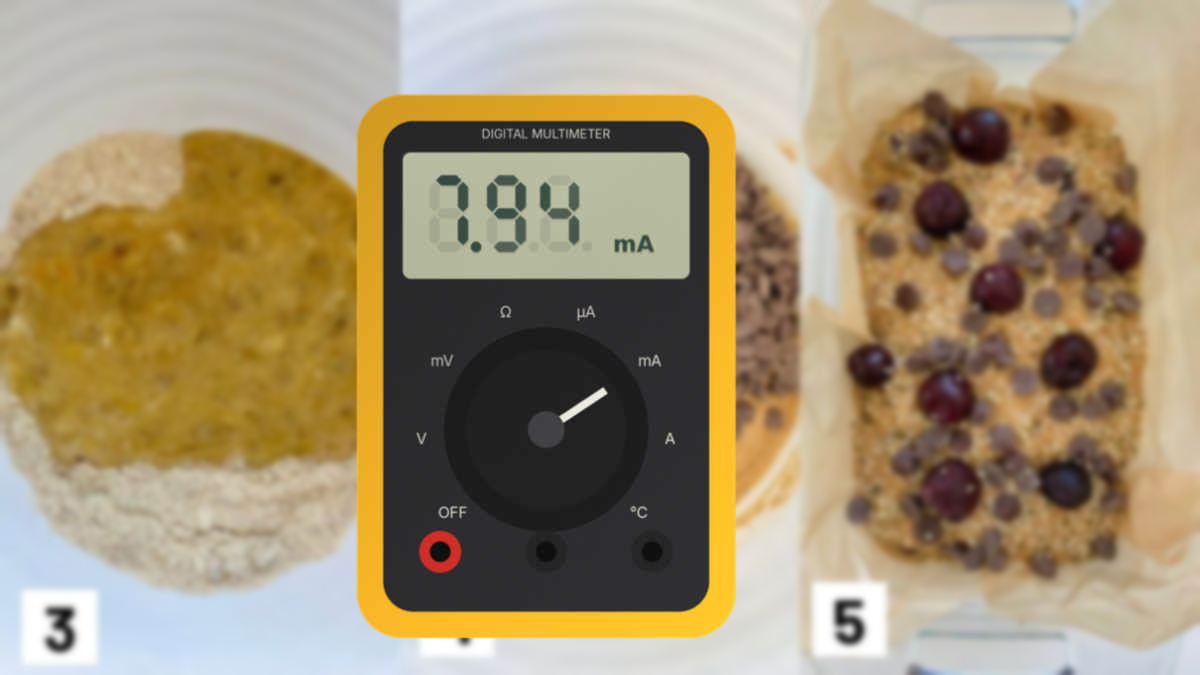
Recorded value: {"value": 7.94, "unit": "mA"}
